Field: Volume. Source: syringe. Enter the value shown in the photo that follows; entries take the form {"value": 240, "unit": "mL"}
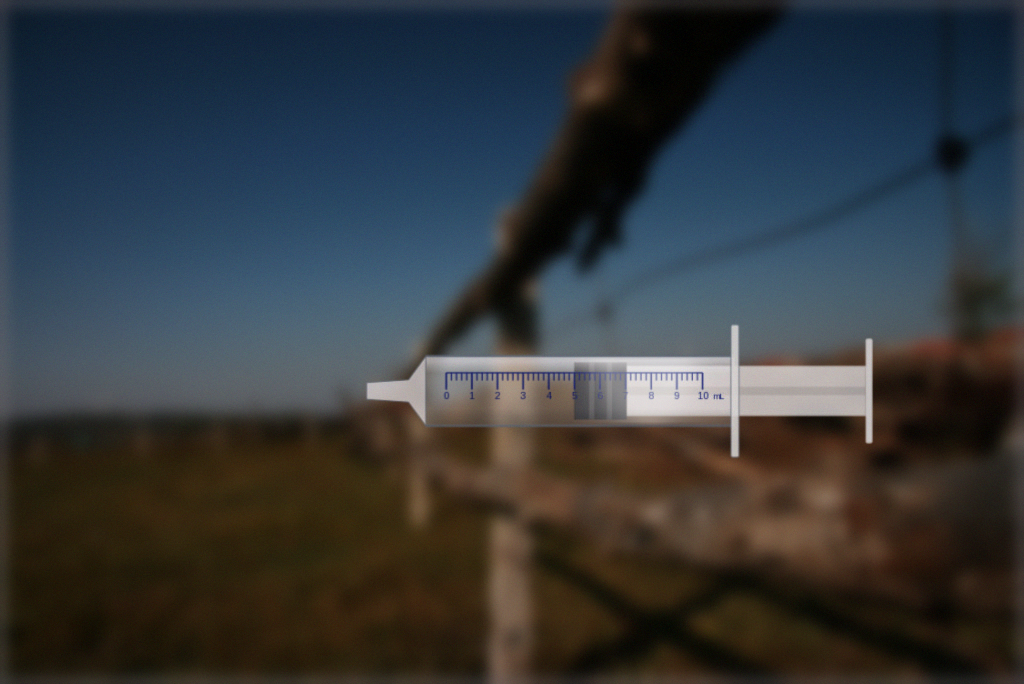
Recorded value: {"value": 5, "unit": "mL"}
